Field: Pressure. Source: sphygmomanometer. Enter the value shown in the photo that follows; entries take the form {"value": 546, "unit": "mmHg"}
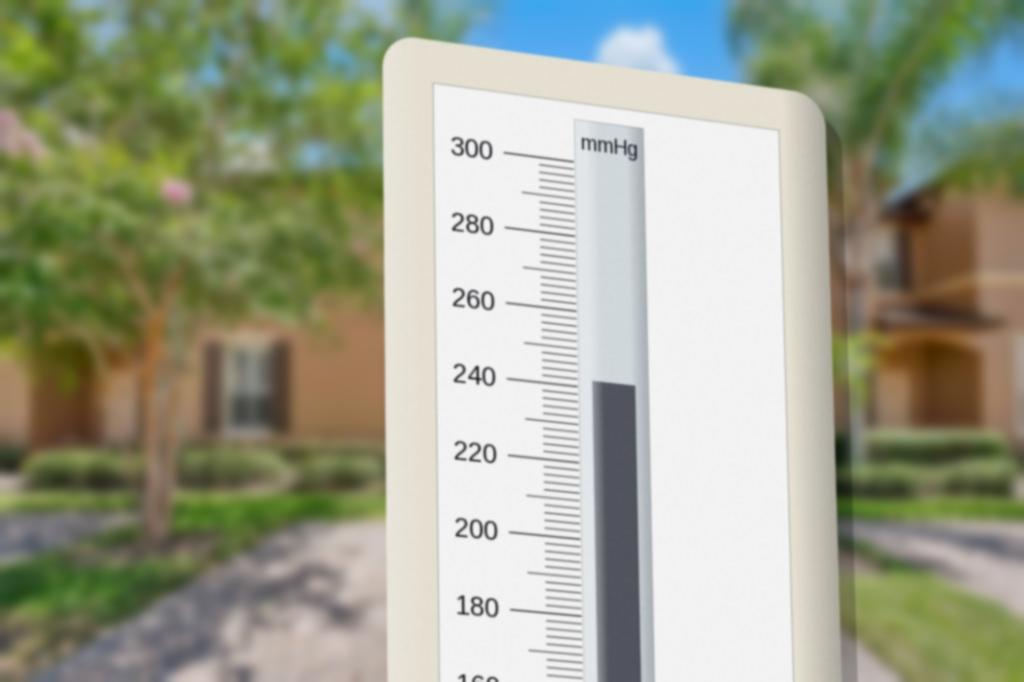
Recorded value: {"value": 242, "unit": "mmHg"}
